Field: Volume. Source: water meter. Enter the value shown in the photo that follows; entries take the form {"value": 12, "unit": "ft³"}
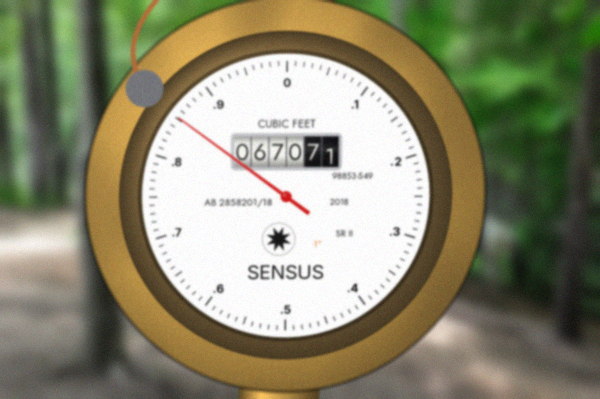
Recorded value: {"value": 67070.85, "unit": "ft³"}
